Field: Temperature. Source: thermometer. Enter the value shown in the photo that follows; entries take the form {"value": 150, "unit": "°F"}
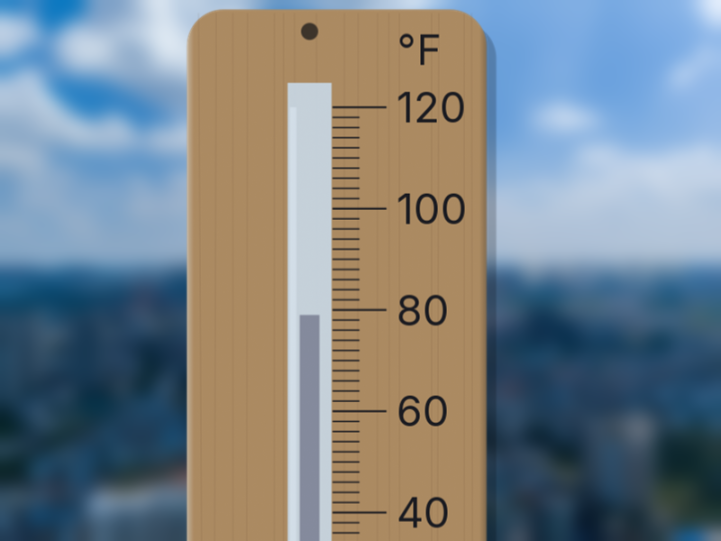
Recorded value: {"value": 79, "unit": "°F"}
